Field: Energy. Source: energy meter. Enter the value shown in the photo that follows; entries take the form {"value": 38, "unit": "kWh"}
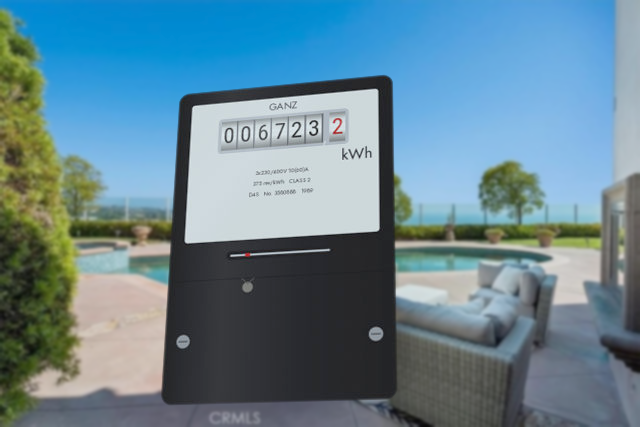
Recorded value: {"value": 6723.2, "unit": "kWh"}
